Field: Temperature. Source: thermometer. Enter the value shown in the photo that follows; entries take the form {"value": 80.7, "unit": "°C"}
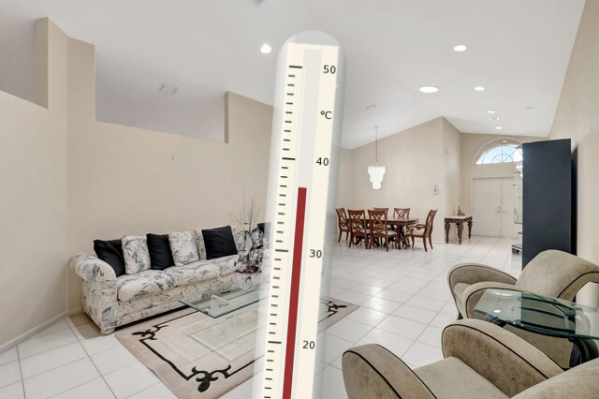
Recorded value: {"value": 37, "unit": "°C"}
